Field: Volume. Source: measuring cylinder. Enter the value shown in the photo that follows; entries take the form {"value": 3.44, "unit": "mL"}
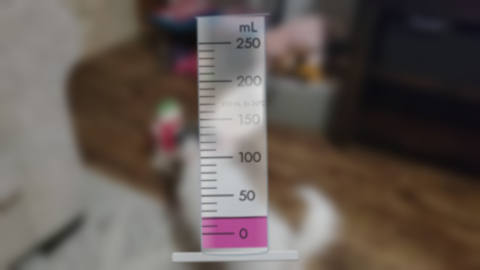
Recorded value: {"value": 20, "unit": "mL"}
